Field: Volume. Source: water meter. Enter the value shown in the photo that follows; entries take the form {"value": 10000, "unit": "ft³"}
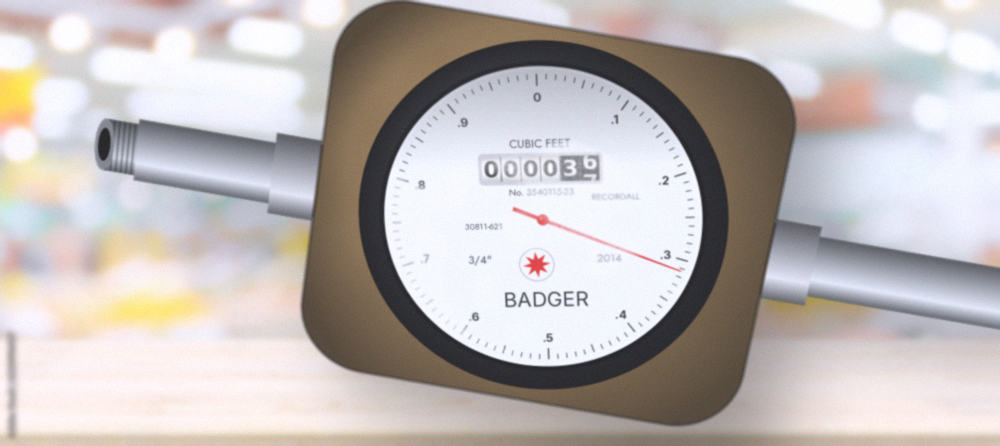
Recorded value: {"value": 36.31, "unit": "ft³"}
